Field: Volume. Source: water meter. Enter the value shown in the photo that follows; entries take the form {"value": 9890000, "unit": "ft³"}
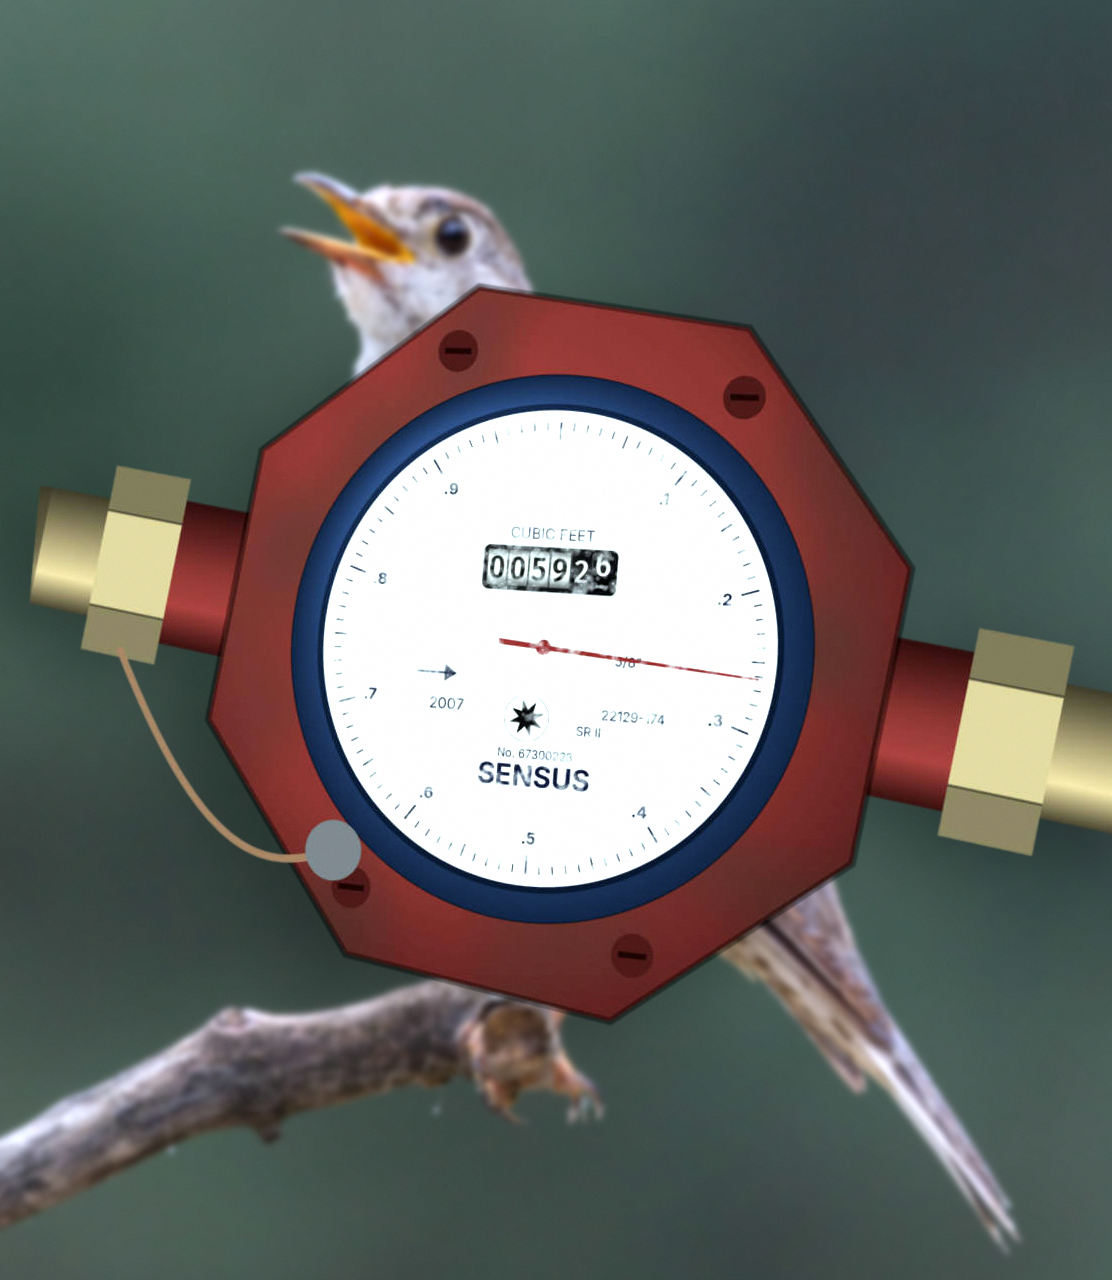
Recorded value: {"value": 5926.26, "unit": "ft³"}
